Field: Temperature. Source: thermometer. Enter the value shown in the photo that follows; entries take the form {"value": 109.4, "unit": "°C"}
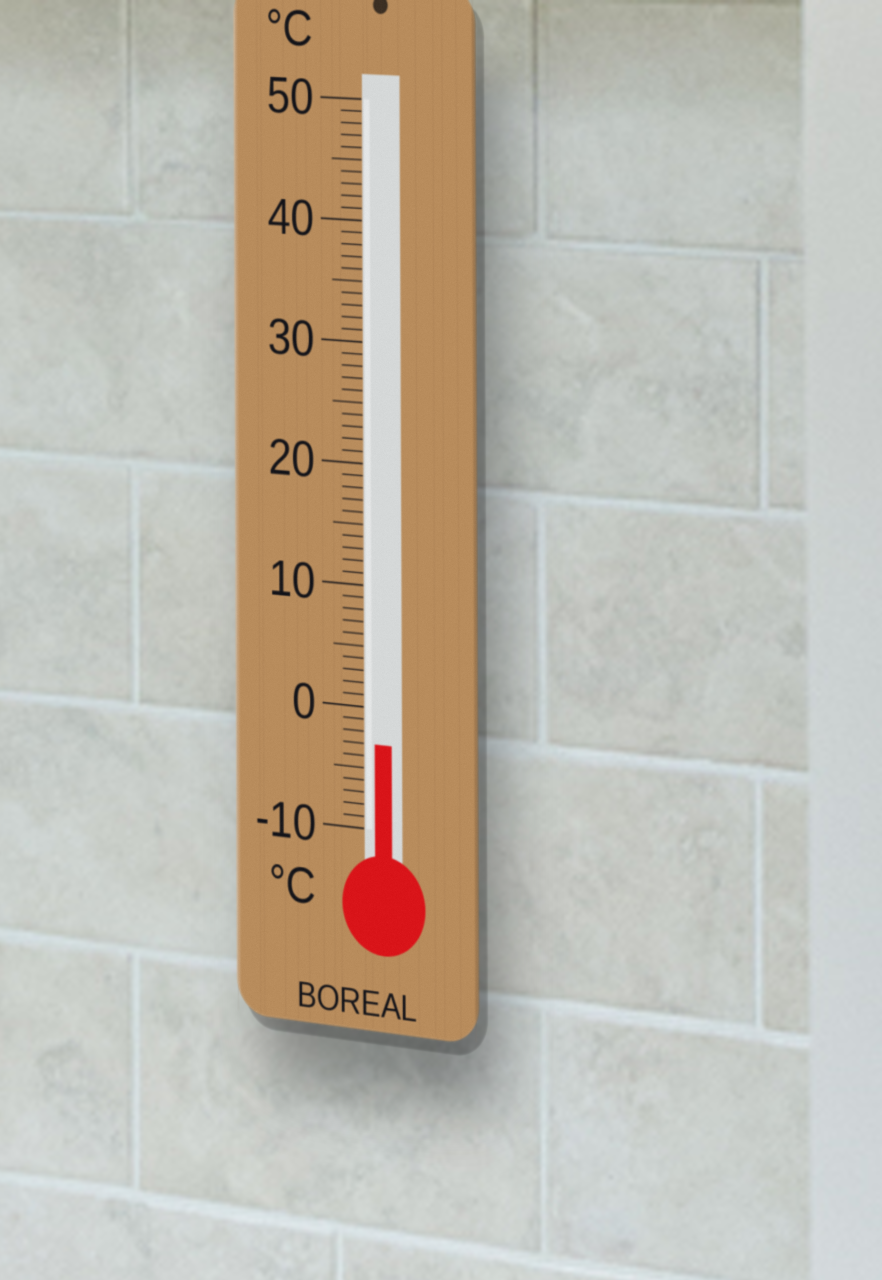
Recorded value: {"value": -3, "unit": "°C"}
